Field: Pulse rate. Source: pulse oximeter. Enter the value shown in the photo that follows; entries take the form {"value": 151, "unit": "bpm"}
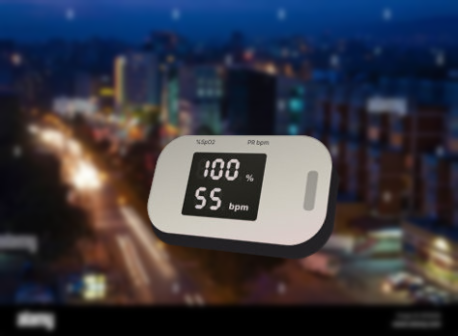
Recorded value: {"value": 55, "unit": "bpm"}
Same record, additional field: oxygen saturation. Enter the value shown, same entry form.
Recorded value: {"value": 100, "unit": "%"}
